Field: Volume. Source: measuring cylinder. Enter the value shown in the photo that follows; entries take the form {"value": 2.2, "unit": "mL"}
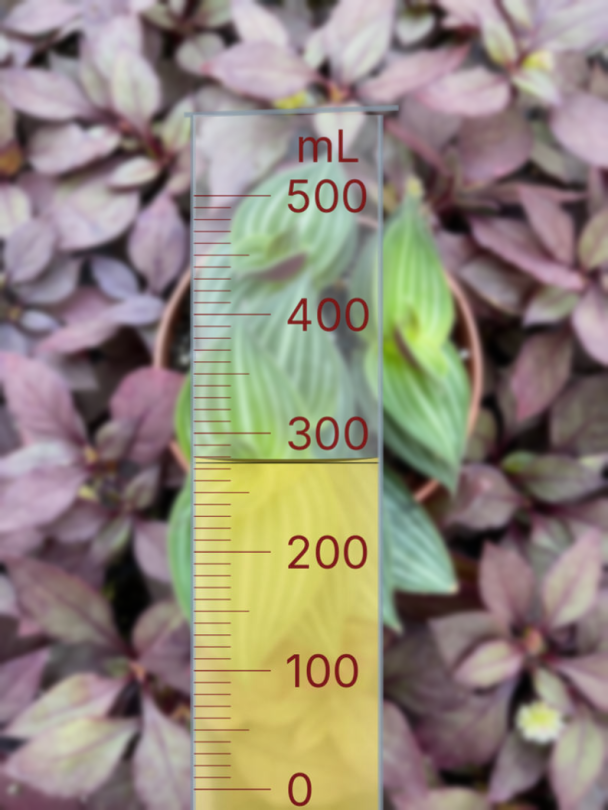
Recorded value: {"value": 275, "unit": "mL"}
